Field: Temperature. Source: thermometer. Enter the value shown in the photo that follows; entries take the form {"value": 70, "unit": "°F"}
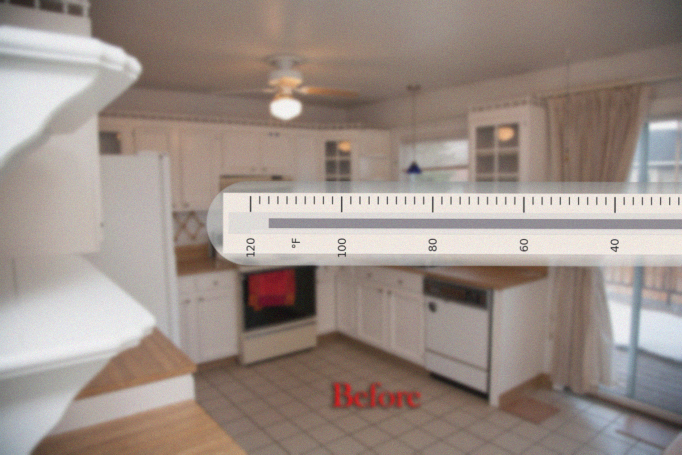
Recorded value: {"value": 116, "unit": "°F"}
